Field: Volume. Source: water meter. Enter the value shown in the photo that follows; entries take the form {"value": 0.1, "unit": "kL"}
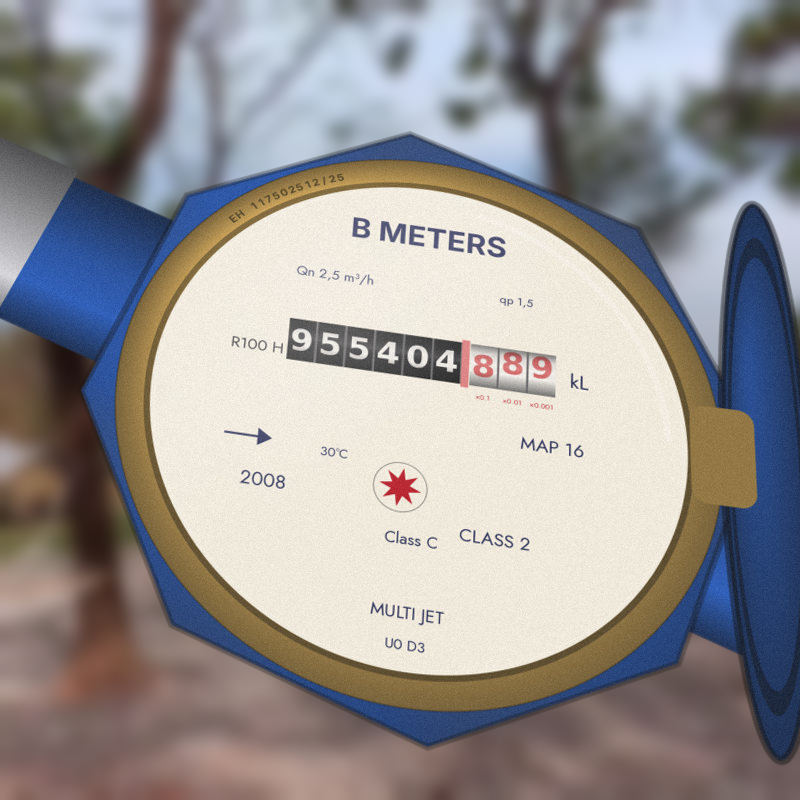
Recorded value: {"value": 955404.889, "unit": "kL"}
